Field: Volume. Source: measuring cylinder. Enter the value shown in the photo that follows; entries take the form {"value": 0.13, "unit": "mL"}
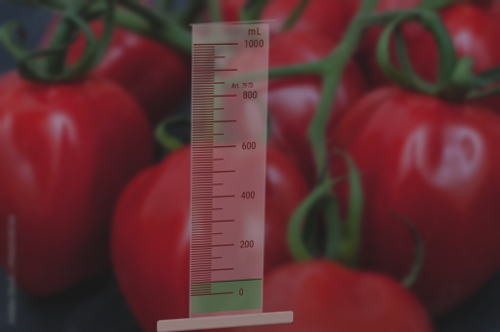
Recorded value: {"value": 50, "unit": "mL"}
